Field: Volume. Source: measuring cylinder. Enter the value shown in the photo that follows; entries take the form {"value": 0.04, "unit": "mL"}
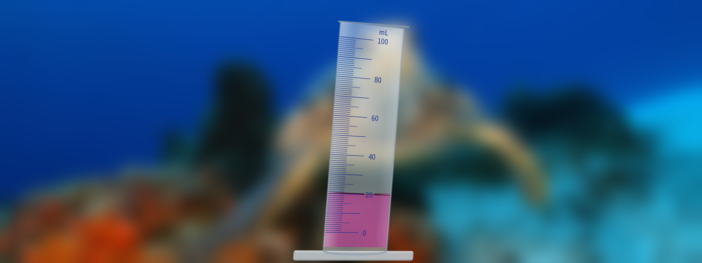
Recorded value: {"value": 20, "unit": "mL"}
